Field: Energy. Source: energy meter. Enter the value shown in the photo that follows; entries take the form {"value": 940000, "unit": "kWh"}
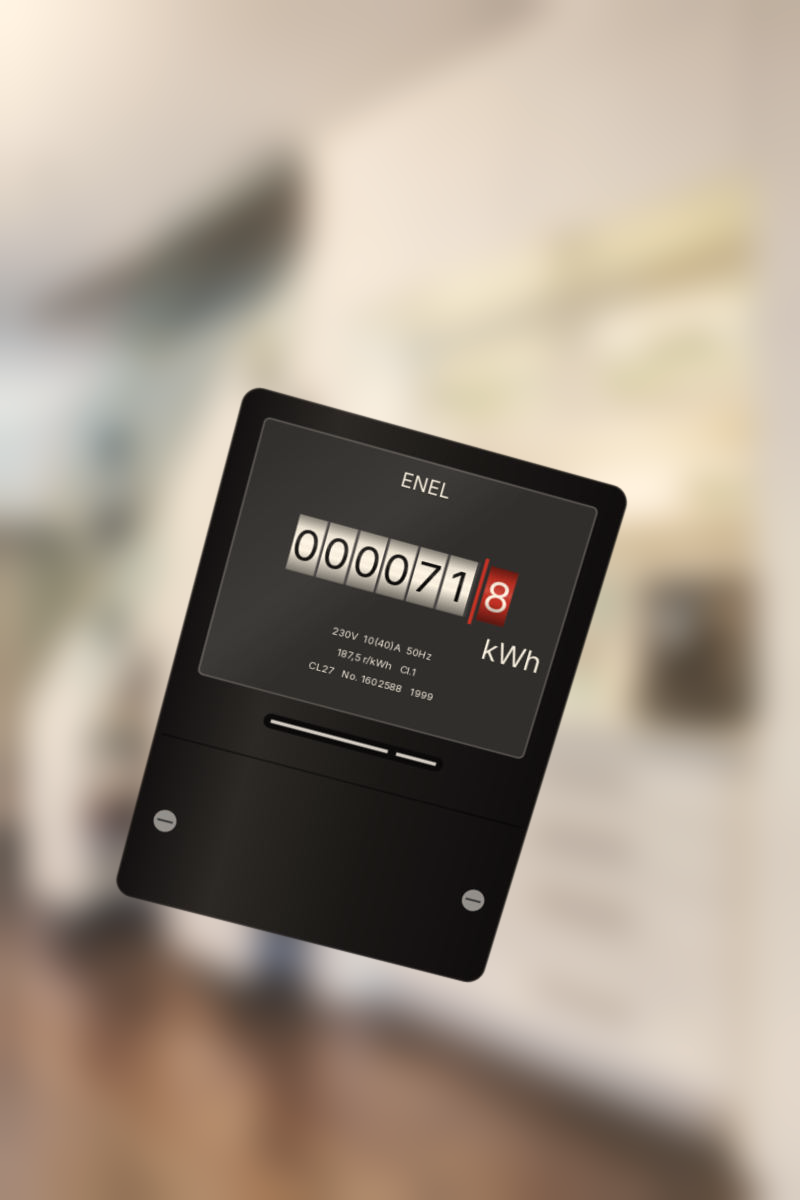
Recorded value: {"value": 71.8, "unit": "kWh"}
